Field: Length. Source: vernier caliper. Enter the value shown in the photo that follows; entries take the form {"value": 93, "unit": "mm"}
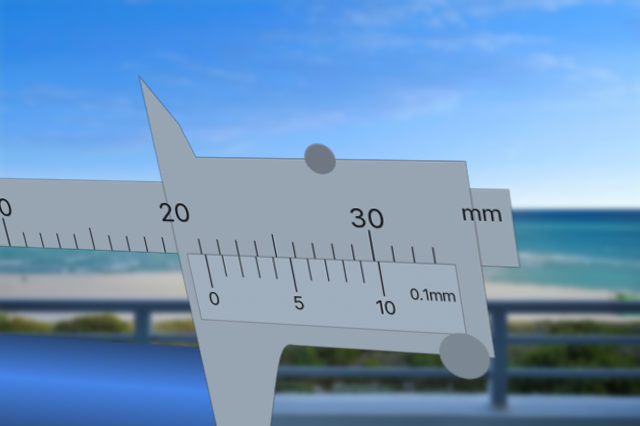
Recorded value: {"value": 21.2, "unit": "mm"}
